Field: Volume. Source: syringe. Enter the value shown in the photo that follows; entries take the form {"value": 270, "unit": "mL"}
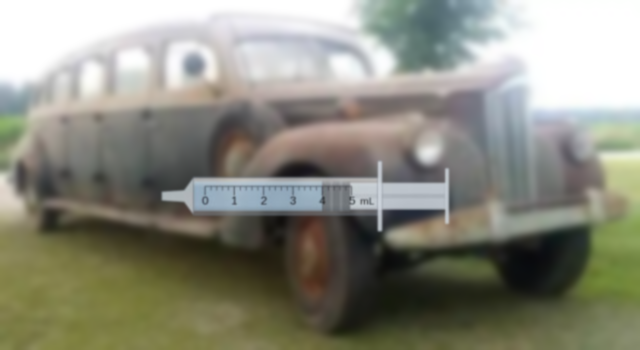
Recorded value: {"value": 4, "unit": "mL"}
